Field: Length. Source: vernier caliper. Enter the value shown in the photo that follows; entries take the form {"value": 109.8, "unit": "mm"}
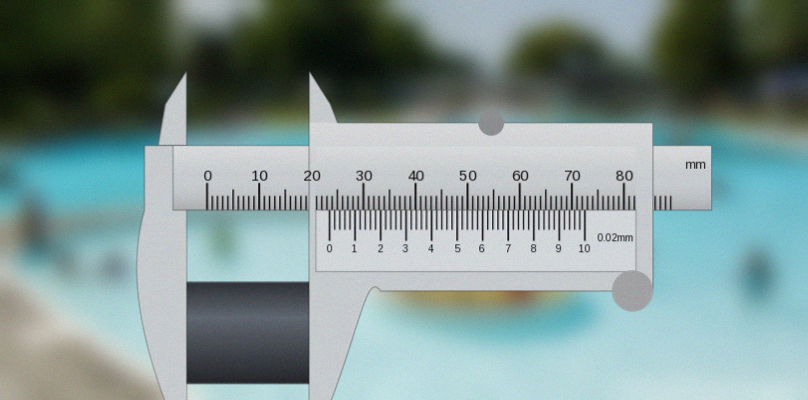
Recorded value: {"value": 23.5, "unit": "mm"}
